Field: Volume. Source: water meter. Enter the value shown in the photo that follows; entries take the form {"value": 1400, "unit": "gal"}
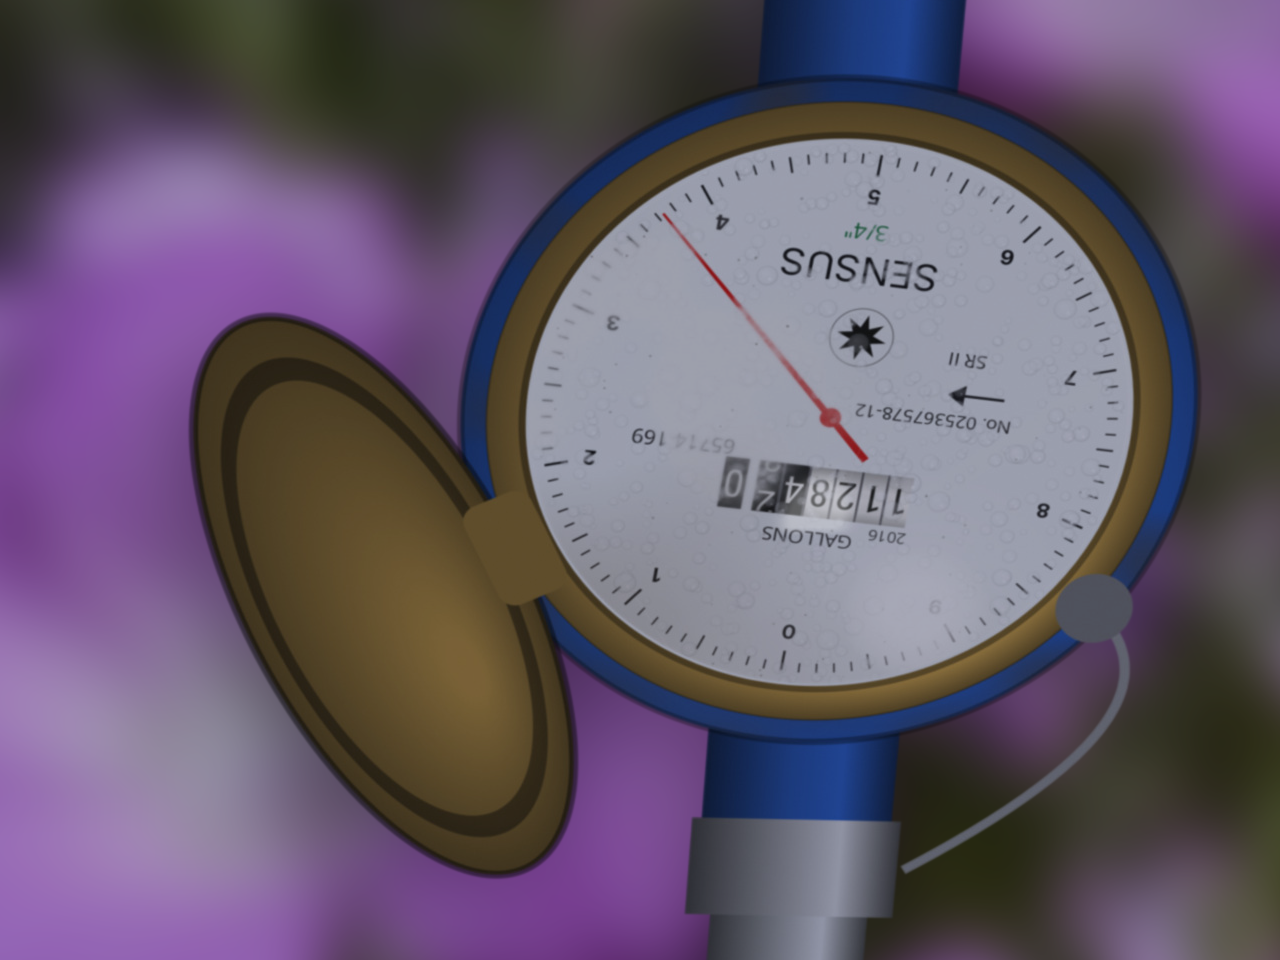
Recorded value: {"value": 1128423.7, "unit": "gal"}
